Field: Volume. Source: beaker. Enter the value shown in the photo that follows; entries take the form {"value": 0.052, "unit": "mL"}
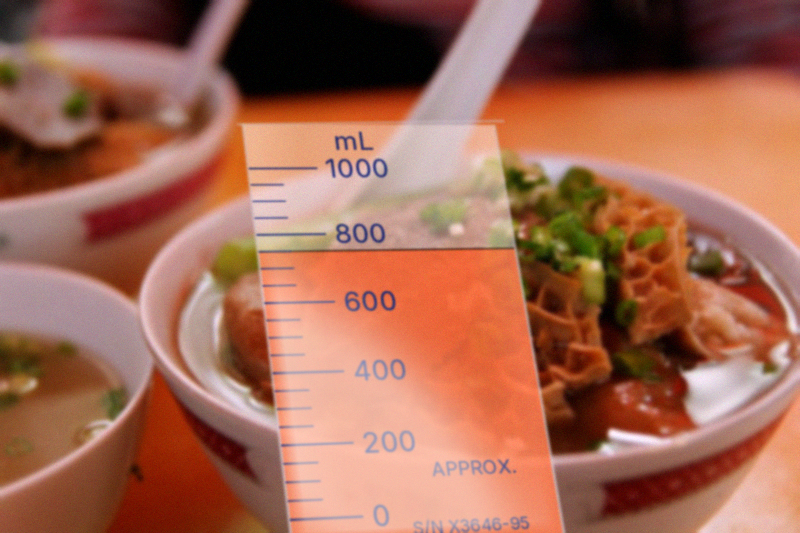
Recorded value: {"value": 750, "unit": "mL"}
